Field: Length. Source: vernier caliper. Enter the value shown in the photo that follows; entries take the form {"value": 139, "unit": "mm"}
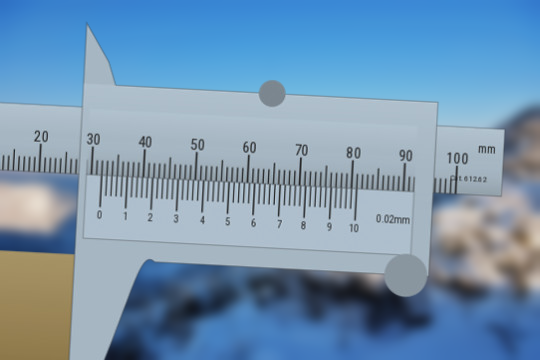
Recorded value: {"value": 32.0, "unit": "mm"}
